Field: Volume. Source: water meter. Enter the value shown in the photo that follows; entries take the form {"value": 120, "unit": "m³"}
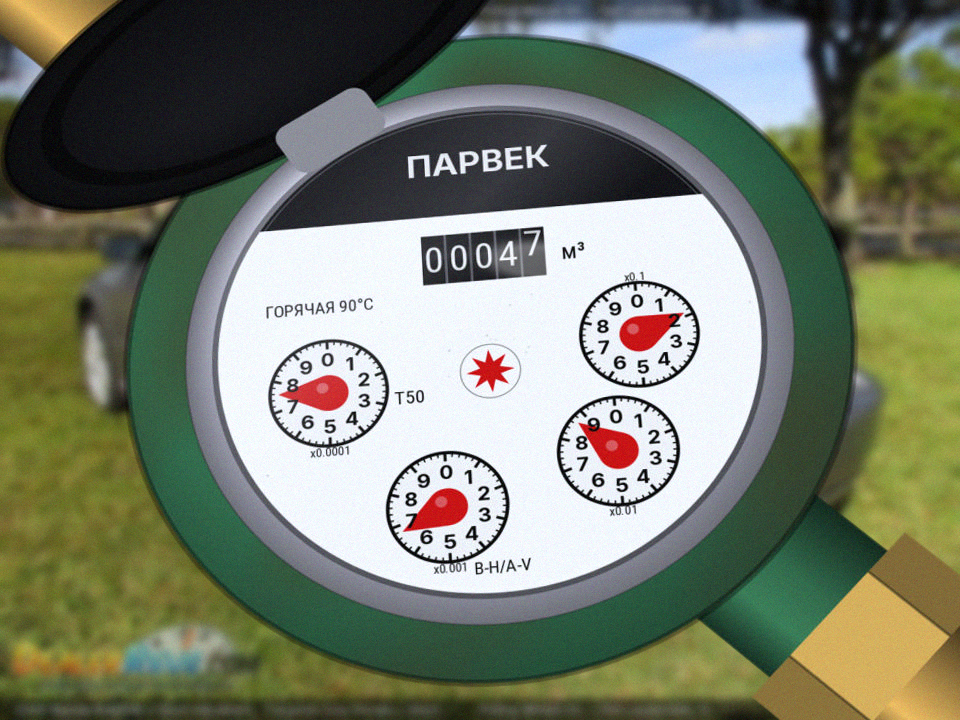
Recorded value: {"value": 47.1867, "unit": "m³"}
